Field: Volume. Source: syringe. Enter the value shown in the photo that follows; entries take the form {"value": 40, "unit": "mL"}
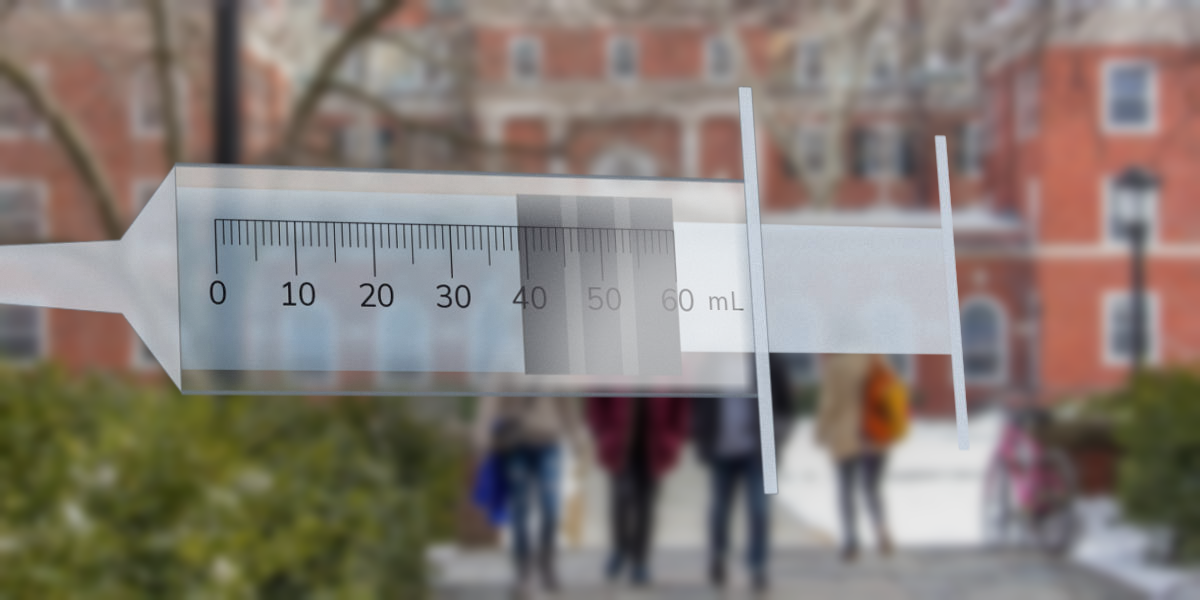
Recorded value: {"value": 39, "unit": "mL"}
